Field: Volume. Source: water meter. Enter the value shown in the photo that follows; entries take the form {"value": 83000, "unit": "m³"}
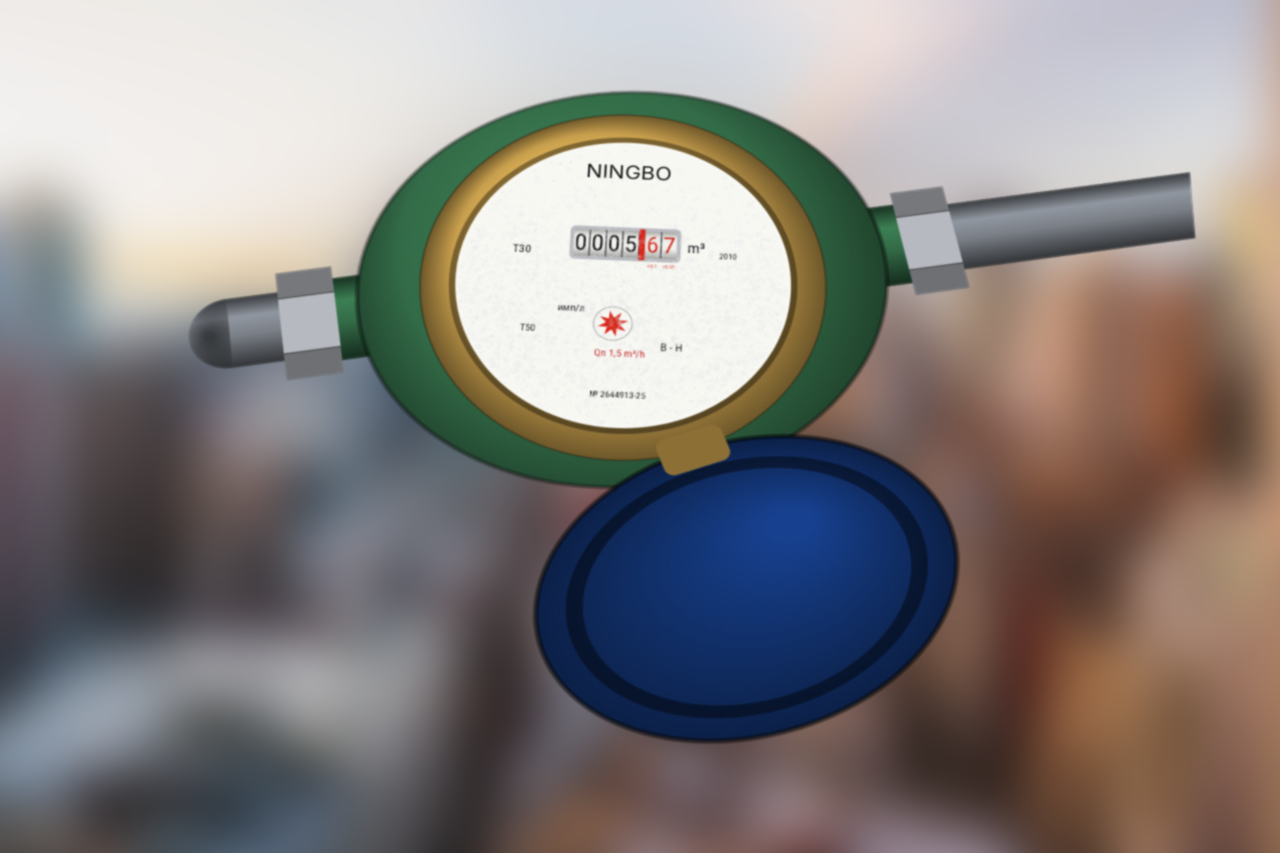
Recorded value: {"value": 5.67, "unit": "m³"}
